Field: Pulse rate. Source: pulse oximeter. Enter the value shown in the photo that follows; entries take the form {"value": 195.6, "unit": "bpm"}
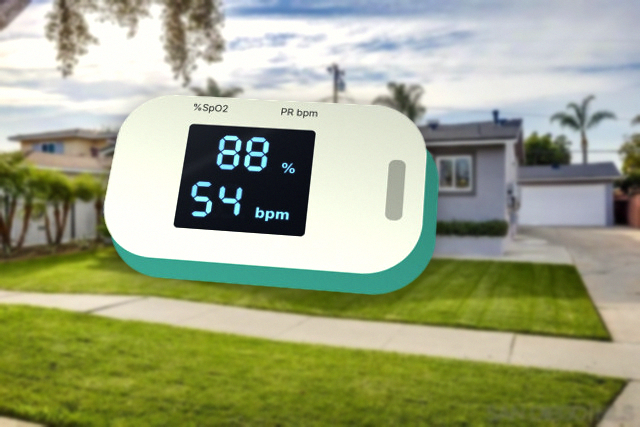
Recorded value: {"value": 54, "unit": "bpm"}
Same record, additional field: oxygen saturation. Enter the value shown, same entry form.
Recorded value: {"value": 88, "unit": "%"}
